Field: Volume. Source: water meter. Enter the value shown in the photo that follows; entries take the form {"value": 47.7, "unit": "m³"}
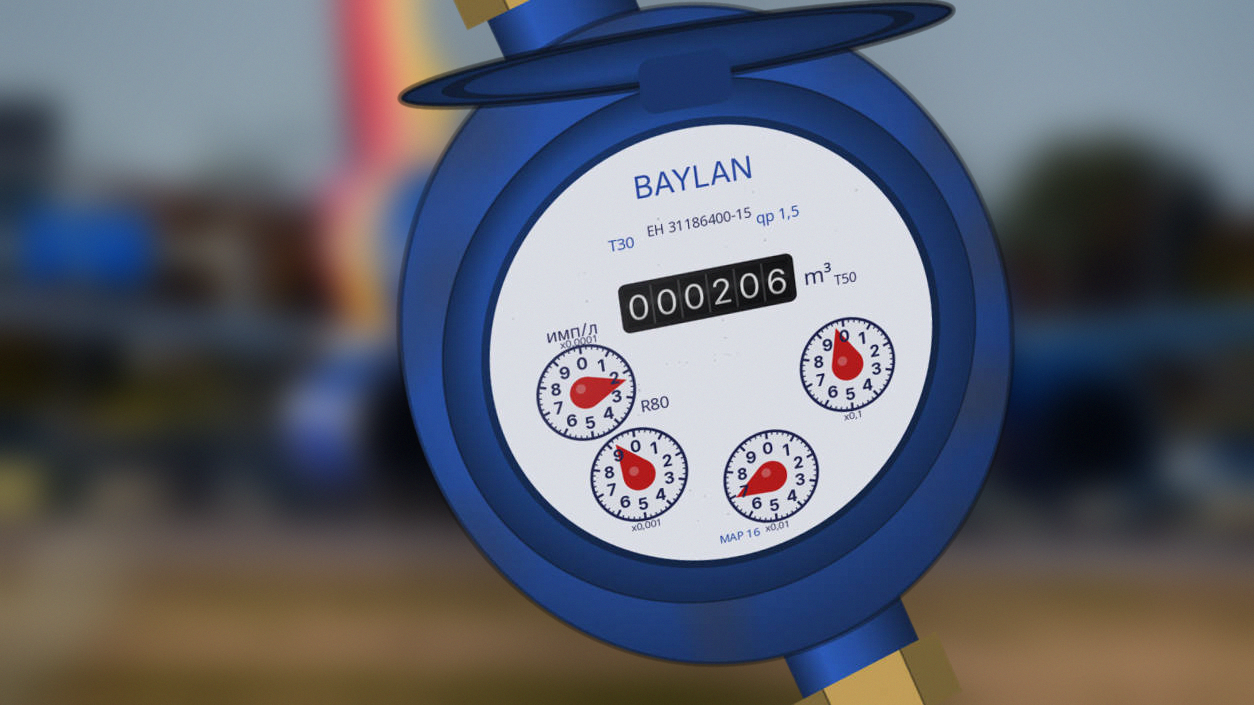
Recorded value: {"value": 205.9692, "unit": "m³"}
